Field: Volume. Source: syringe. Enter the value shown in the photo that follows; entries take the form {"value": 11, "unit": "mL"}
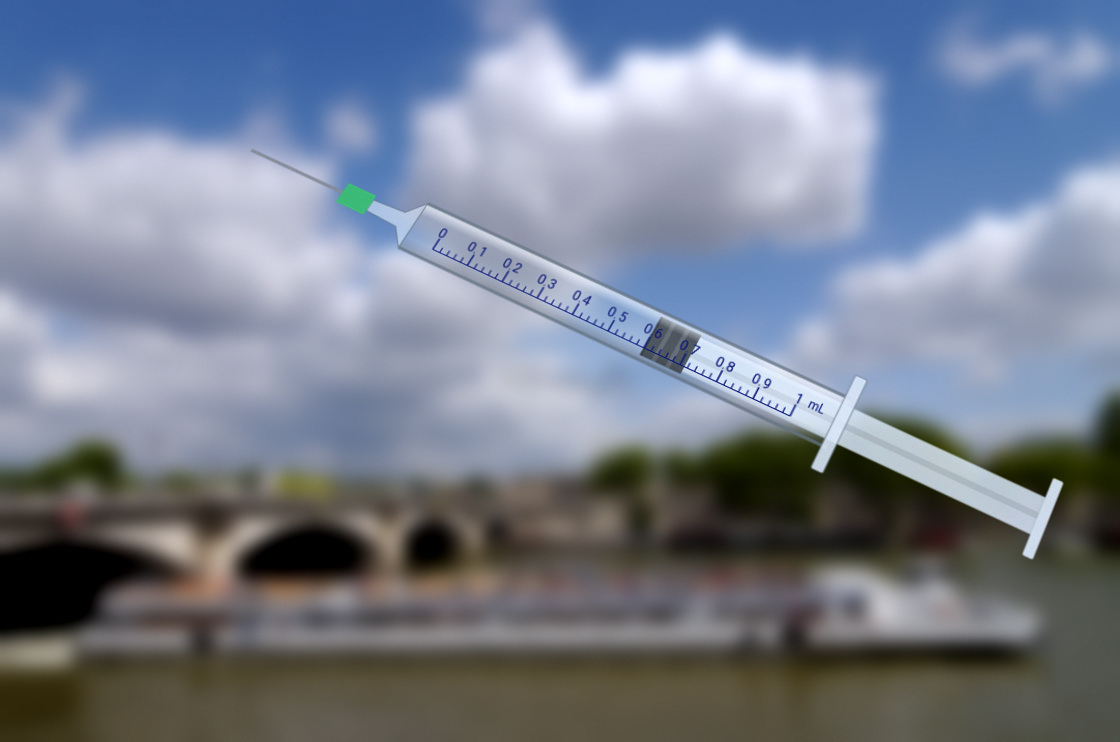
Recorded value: {"value": 0.6, "unit": "mL"}
